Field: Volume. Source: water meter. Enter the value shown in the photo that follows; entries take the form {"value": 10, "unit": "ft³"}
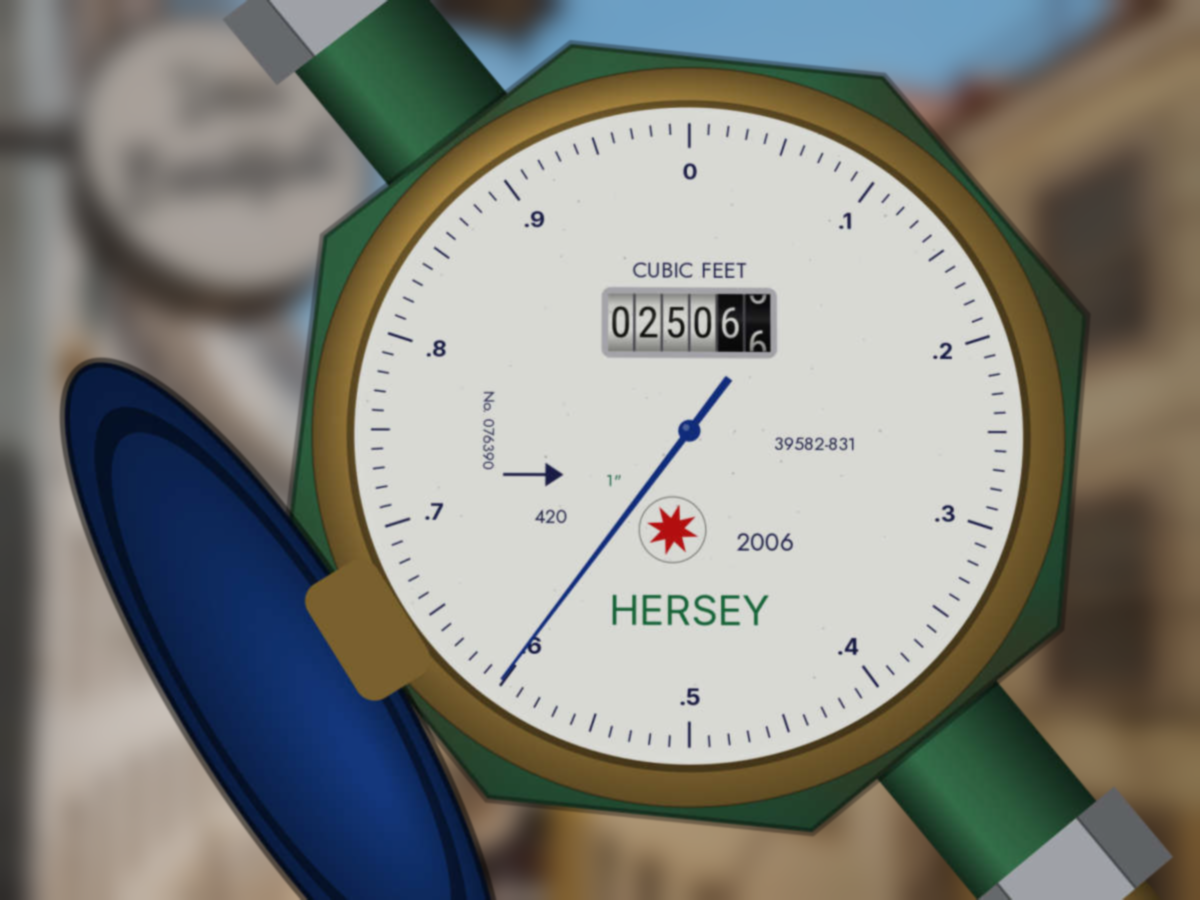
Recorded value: {"value": 25065.60, "unit": "ft³"}
